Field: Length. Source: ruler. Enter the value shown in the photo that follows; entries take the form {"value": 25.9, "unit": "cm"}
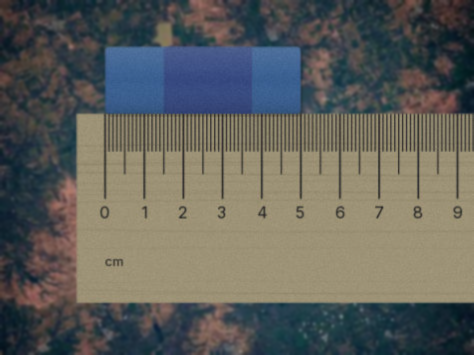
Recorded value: {"value": 5, "unit": "cm"}
